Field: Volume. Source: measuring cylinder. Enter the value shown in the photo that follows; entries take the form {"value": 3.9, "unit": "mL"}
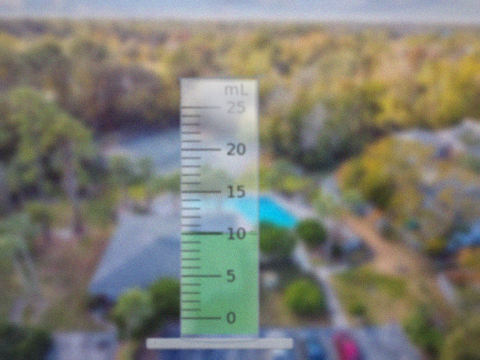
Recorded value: {"value": 10, "unit": "mL"}
